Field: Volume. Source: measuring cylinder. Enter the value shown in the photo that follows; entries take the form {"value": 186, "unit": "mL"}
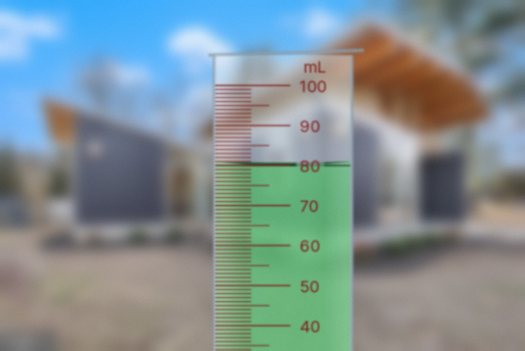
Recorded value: {"value": 80, "unit": "mL"}
